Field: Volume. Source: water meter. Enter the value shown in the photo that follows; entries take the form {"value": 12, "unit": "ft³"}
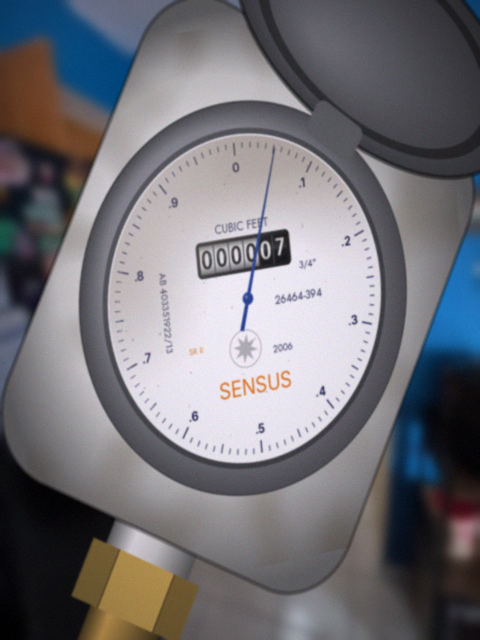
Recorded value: {"value": 7.05, "unit": "ft³"}
